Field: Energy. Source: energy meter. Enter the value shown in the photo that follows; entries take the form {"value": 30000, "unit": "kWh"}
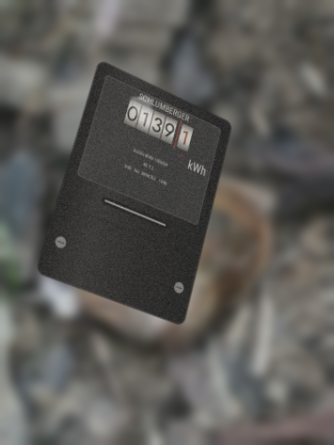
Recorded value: {"value": 139.1, "unit": "kWh"}
